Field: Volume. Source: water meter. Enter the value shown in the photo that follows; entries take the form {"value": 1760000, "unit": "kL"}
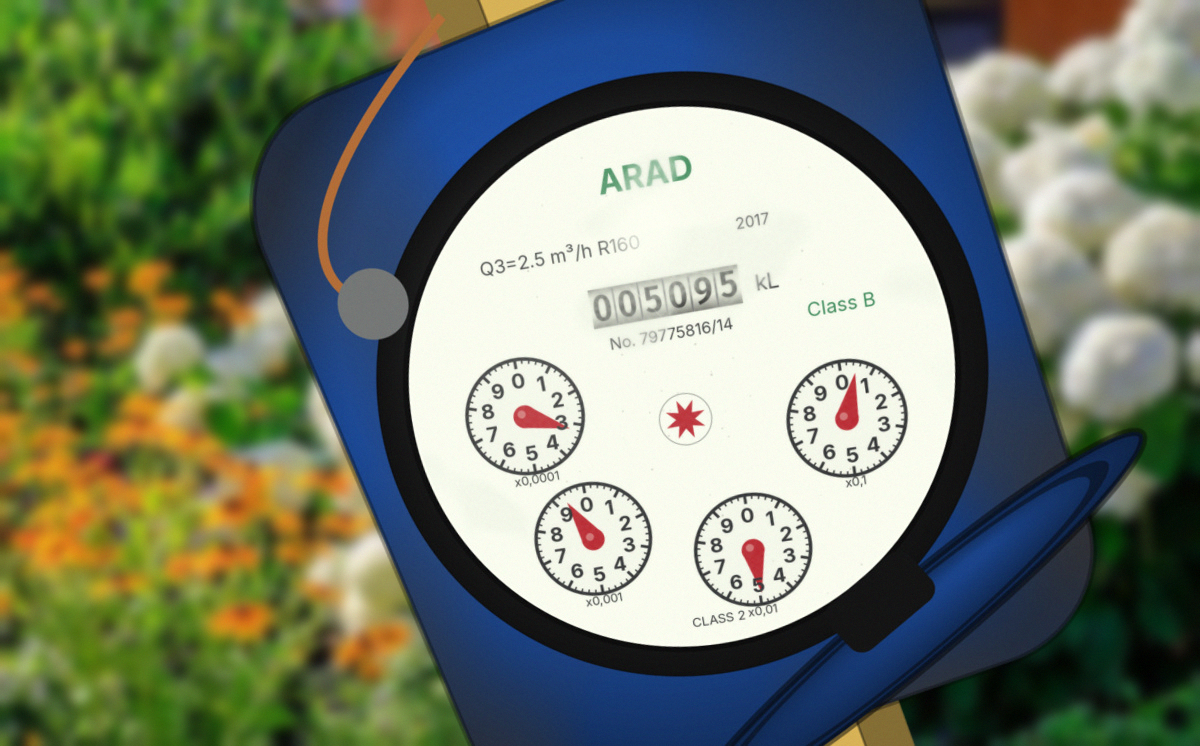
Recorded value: {"value": 5095.0493, "unit": "kL"}
